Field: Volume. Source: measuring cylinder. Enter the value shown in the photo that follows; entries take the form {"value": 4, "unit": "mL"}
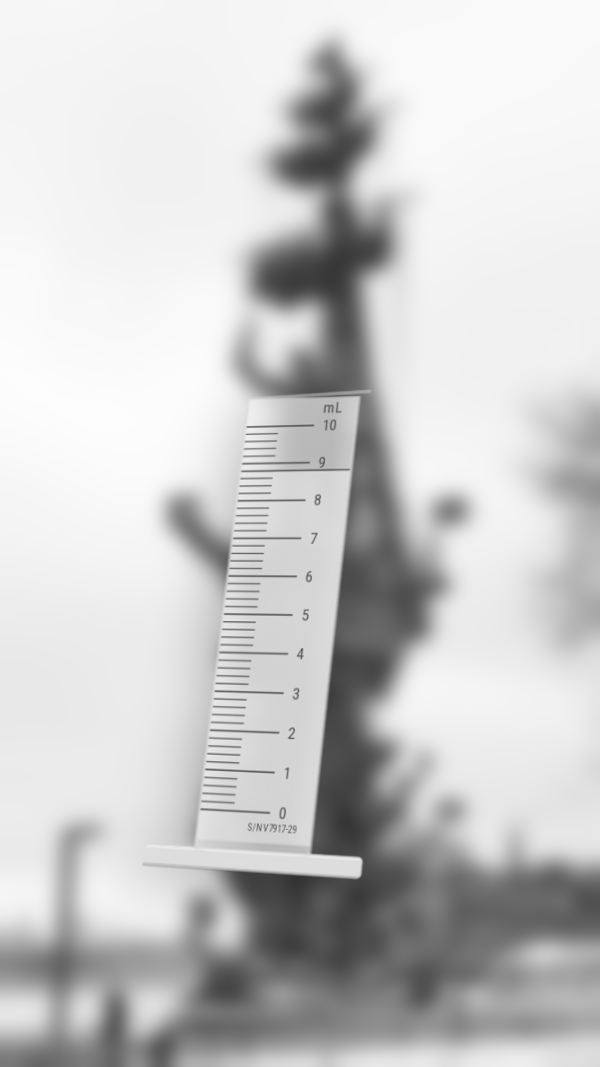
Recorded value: {"value": 8.8, "unit": "mL"}
